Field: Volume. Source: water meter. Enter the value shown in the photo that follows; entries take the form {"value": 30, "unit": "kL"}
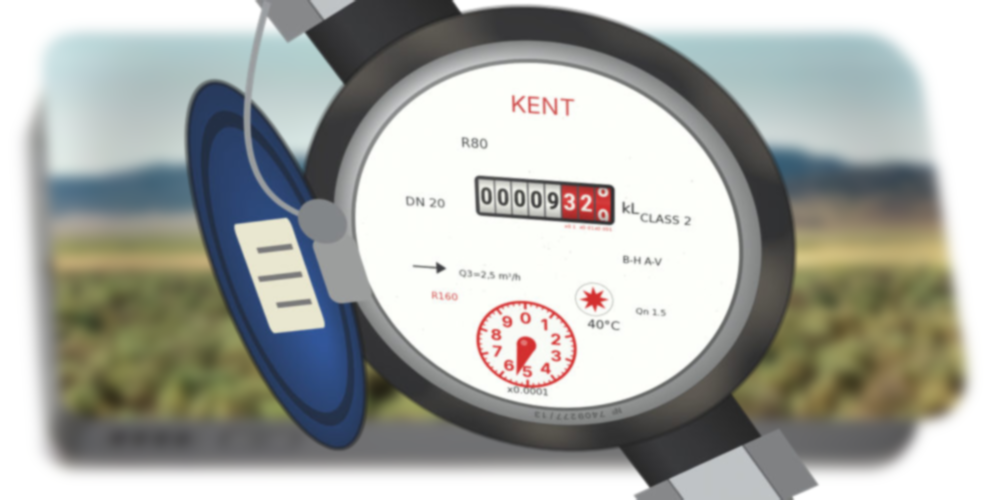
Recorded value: {"value": 9.3285, "unit": "kL"}
